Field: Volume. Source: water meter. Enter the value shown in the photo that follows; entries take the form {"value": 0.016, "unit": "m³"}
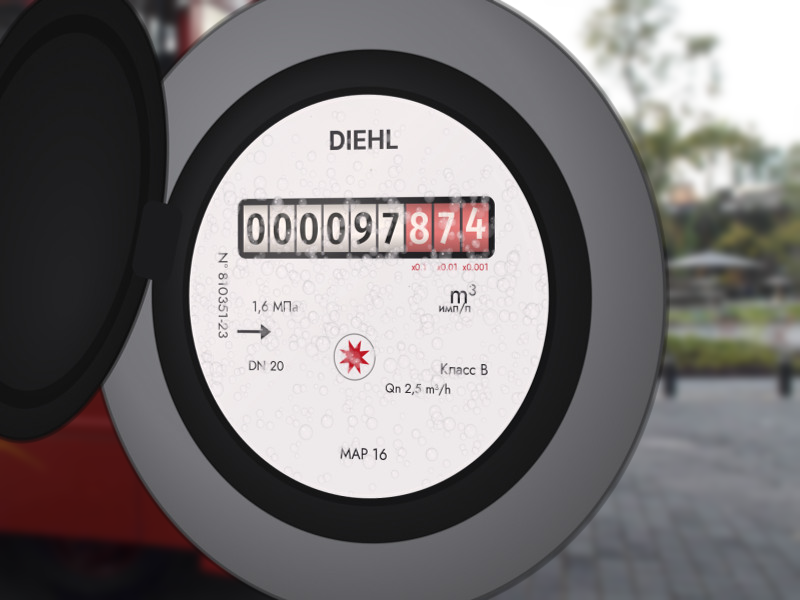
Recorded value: {"value": 97.874, "unit": "m³"}
